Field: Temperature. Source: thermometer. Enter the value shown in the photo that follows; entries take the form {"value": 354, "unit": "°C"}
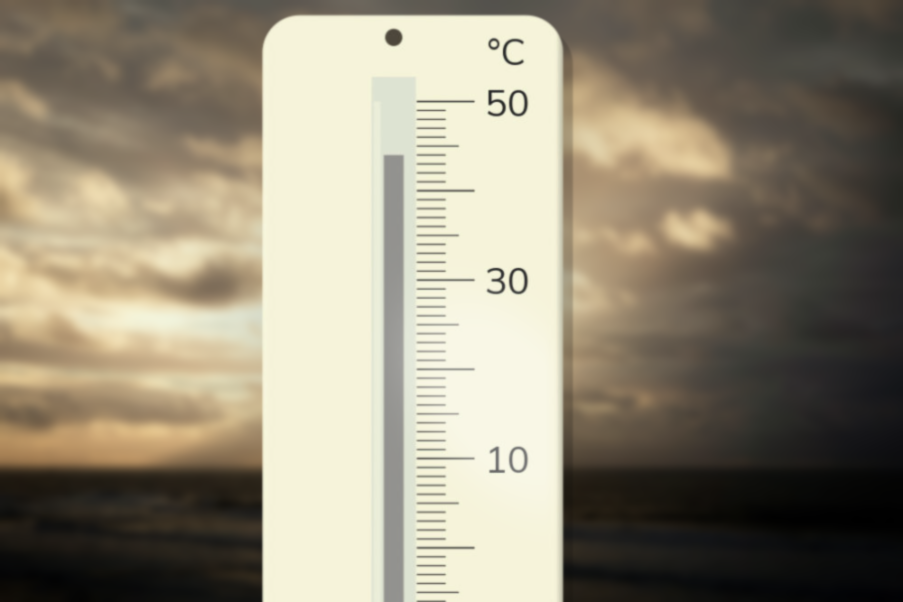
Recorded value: {"value": 44, "unit": "°C"}
